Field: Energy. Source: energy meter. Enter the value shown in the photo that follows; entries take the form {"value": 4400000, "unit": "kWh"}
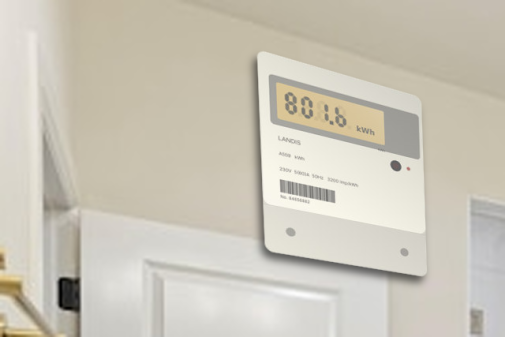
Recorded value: {"value": 801.6, "unit": "kWh"}
